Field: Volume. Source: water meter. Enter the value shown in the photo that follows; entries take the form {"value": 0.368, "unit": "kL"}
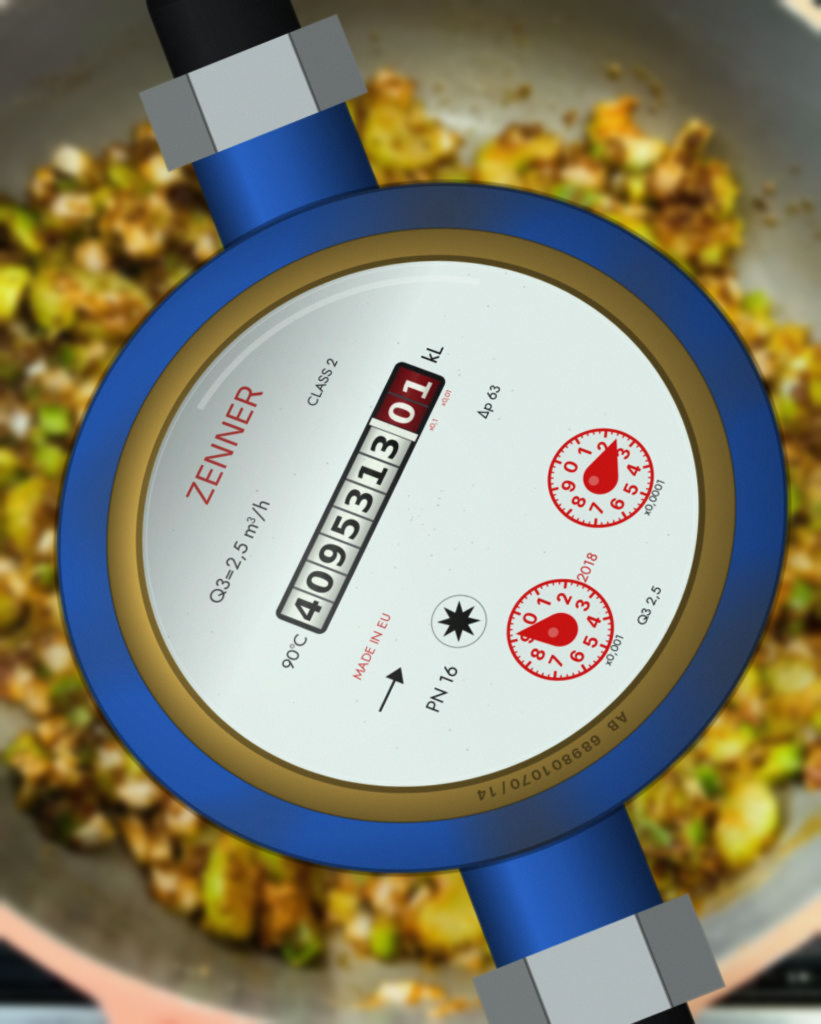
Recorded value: {"value": 4095313.0092, "unit": "kL"}
